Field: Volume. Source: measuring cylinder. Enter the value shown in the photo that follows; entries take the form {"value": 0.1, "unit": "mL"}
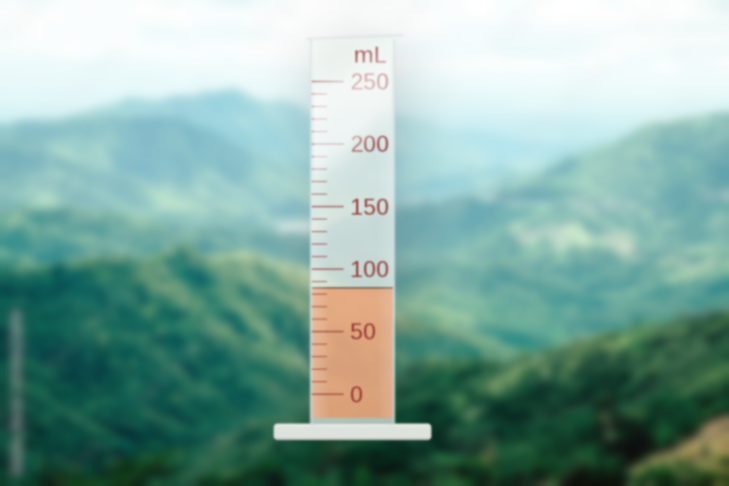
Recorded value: {"value": 85, "unit": "mL"}
